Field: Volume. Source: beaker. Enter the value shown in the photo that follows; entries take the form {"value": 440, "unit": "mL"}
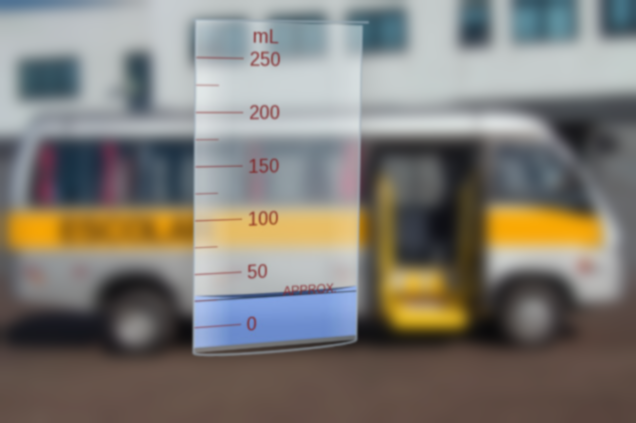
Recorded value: {"value": 25, "unit": "mL"}
